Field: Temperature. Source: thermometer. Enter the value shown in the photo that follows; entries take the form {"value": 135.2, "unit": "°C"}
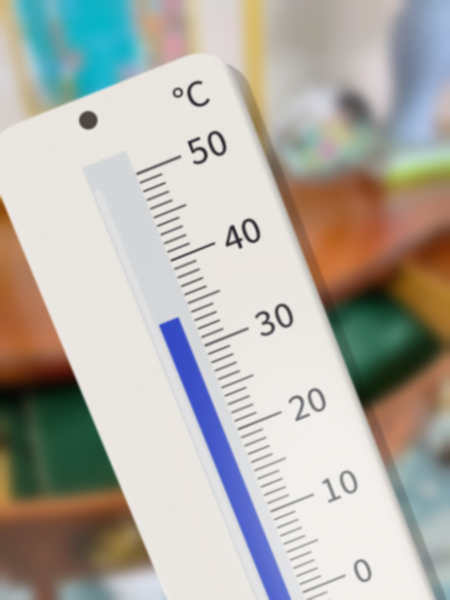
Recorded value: {"value": 34, "unit": "°C"}
